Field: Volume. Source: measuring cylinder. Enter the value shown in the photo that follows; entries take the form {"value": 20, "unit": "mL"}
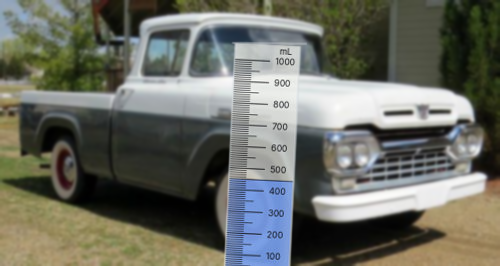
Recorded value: {"value": 450, "unit": "mL"}
